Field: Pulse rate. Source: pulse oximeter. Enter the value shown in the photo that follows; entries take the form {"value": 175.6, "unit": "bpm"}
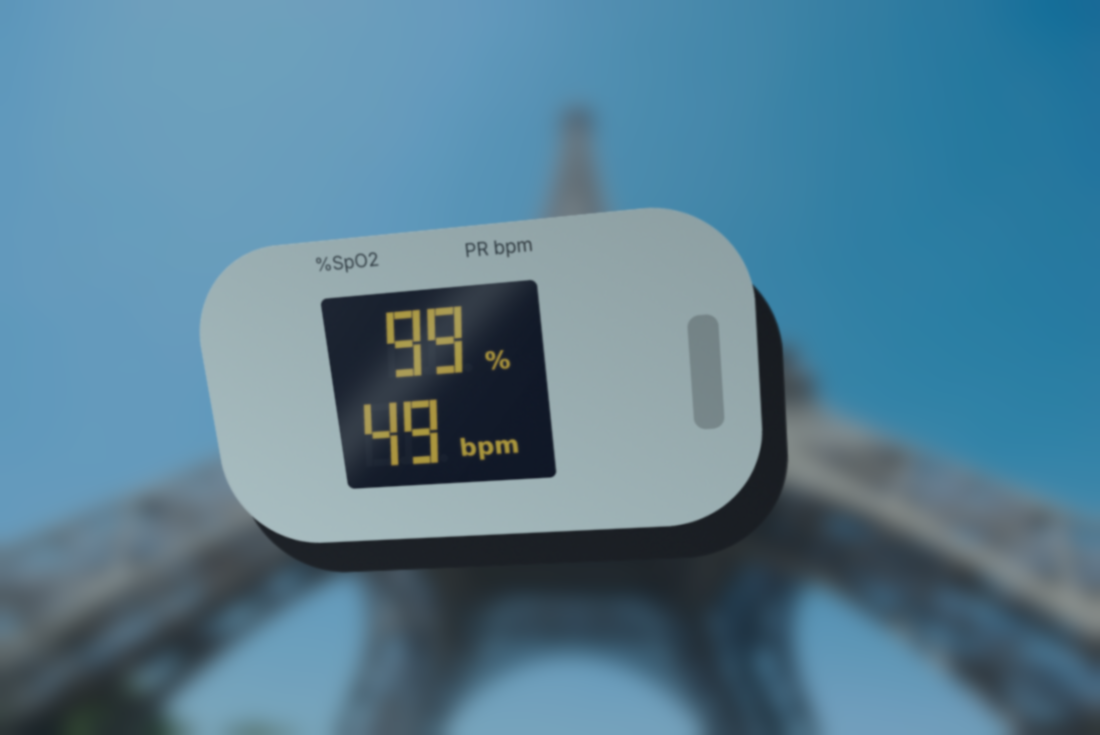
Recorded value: {"value": 49, "unit": "bpm"}
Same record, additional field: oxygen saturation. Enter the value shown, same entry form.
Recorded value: {"value": 99, "unit": "%"}
